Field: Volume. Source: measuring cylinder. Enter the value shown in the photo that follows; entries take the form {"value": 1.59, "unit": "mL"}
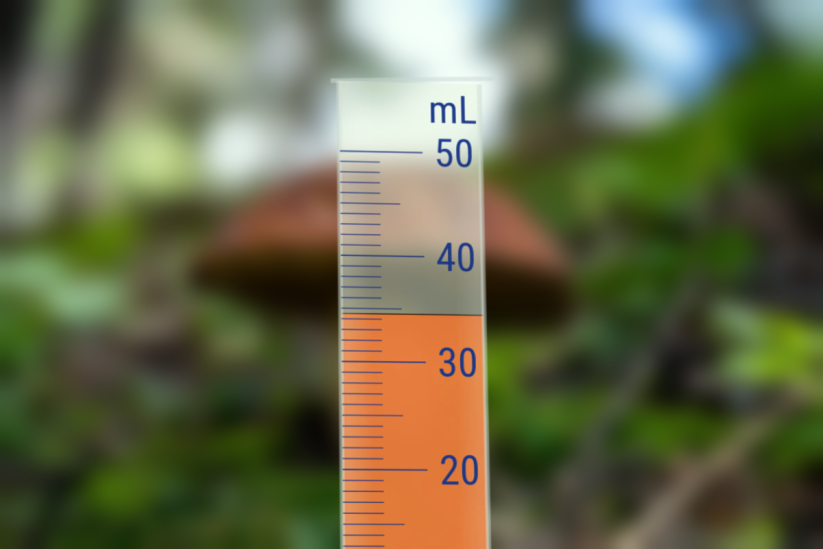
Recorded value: {"value": 34.5, "unit": "mL"}
